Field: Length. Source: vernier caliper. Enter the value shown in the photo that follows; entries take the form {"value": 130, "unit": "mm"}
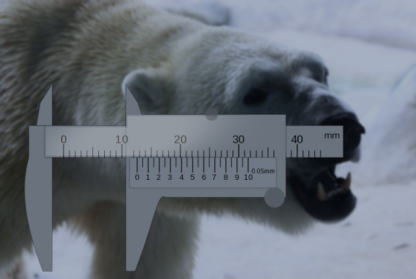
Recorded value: {"value": 12.6, "unit": "mm"}
